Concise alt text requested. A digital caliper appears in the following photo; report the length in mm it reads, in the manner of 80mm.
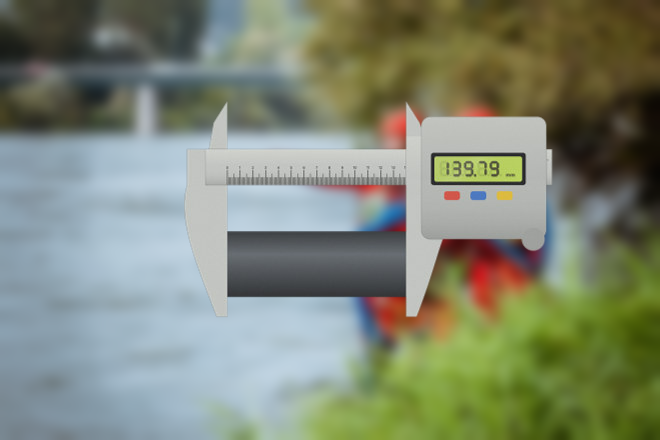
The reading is 139.79mm
